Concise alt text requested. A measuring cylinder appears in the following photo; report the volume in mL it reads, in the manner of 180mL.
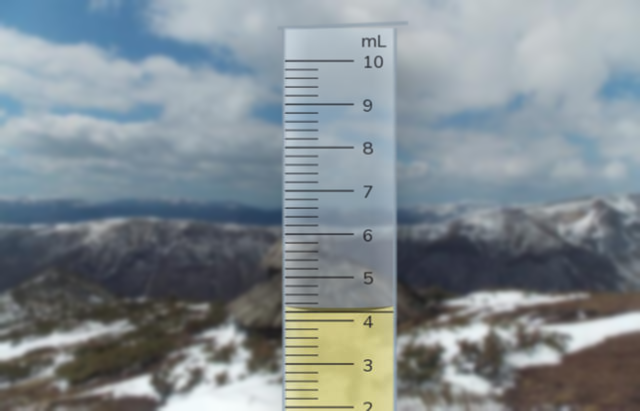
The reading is 4.2mL
